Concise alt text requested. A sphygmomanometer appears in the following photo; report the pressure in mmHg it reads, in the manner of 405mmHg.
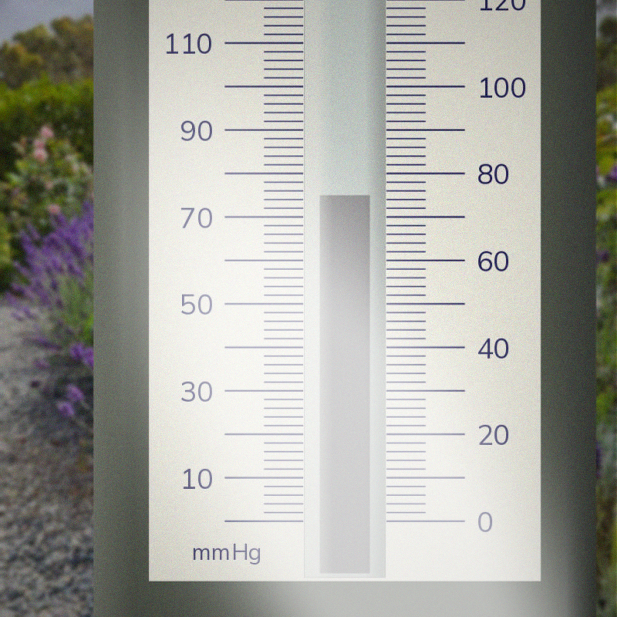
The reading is 75mmHg
